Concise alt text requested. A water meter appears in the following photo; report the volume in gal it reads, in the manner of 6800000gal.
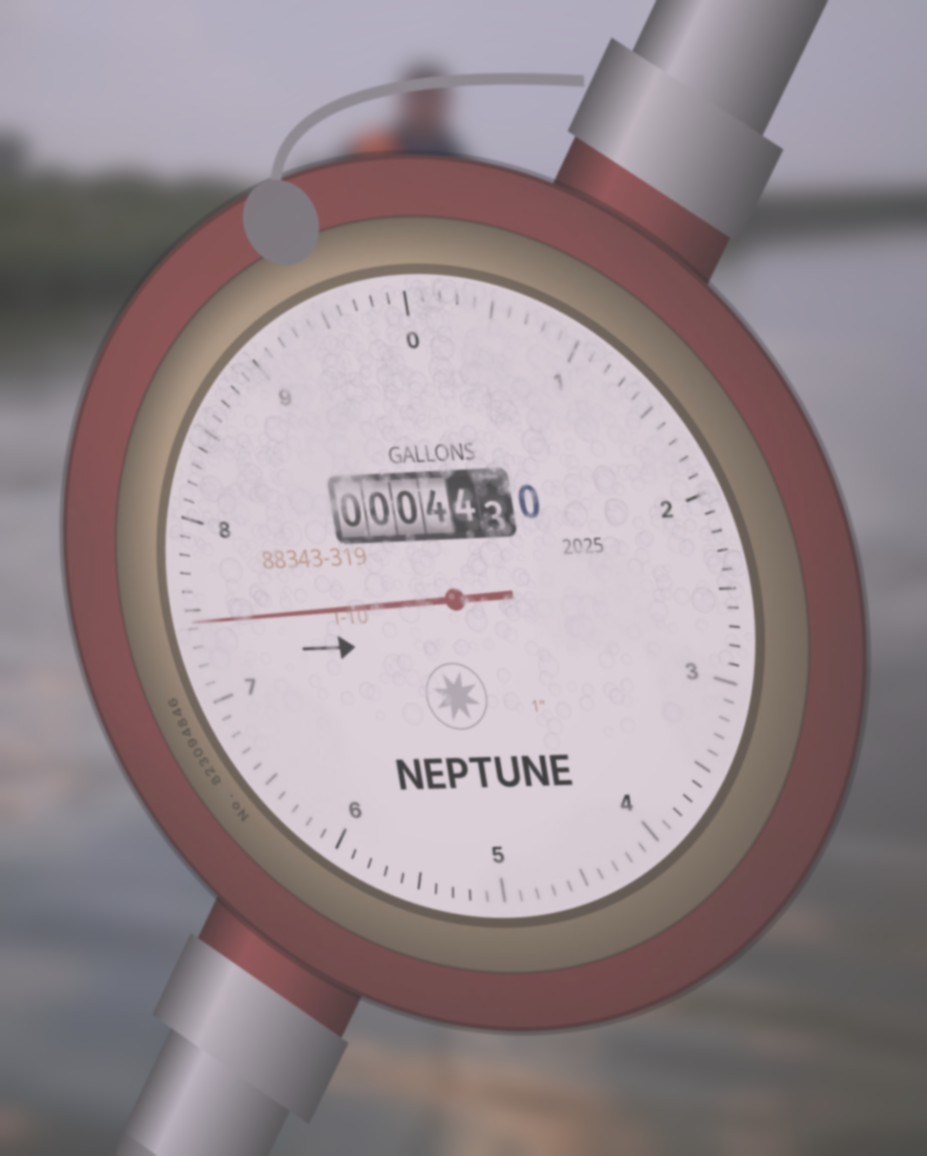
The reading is 4427.4gal
